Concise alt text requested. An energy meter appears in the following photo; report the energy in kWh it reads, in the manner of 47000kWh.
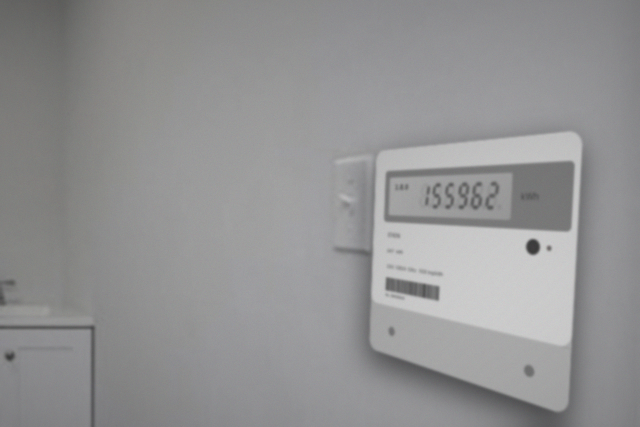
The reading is 155962kWh
